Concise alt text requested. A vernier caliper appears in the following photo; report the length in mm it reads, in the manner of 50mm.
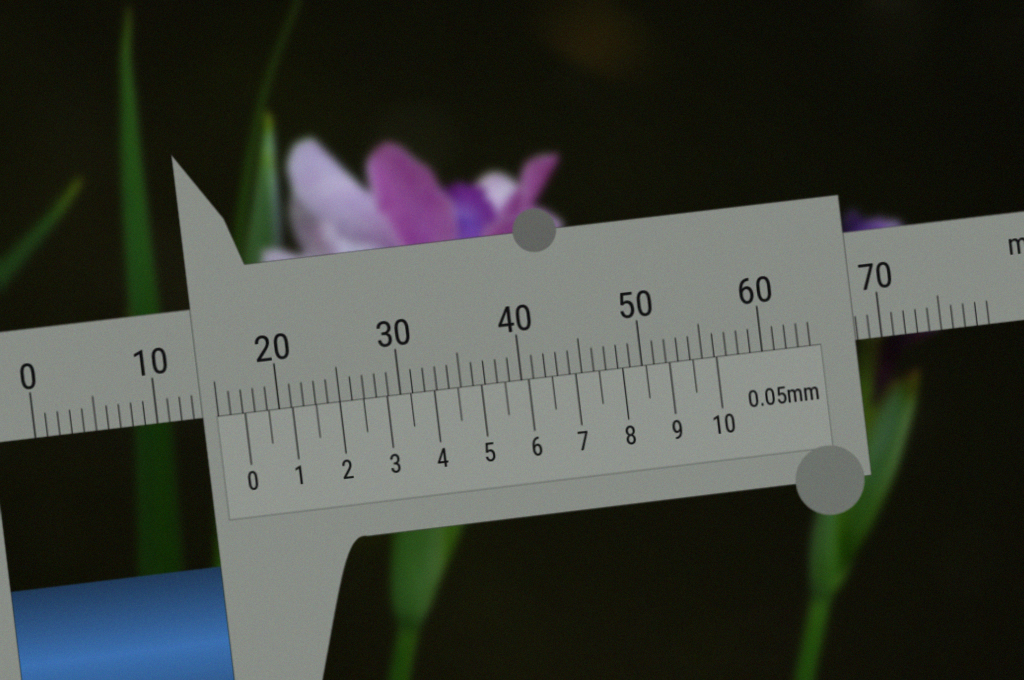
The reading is 17.2mm
